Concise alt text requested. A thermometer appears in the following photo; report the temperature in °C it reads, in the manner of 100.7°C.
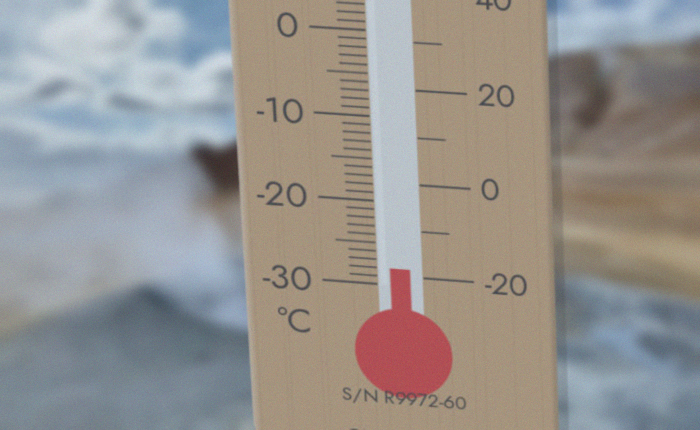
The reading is -28°C
